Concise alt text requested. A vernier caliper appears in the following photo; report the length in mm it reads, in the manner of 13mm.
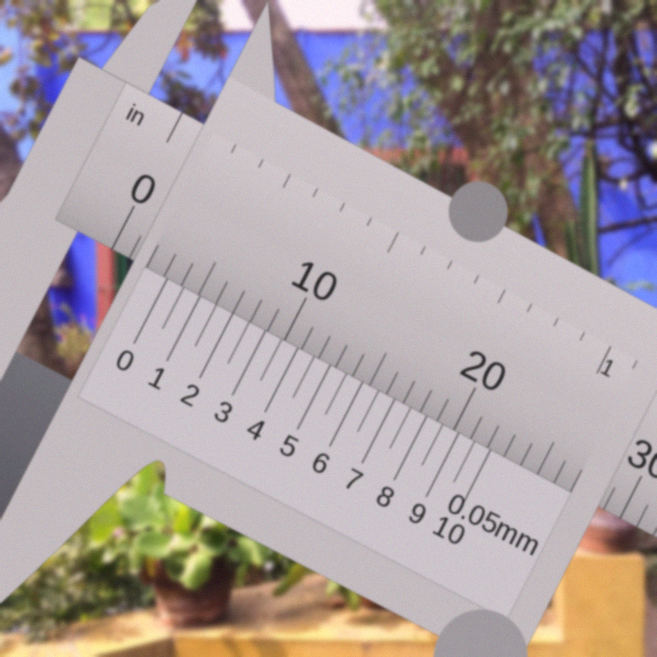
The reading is 3.2mm
